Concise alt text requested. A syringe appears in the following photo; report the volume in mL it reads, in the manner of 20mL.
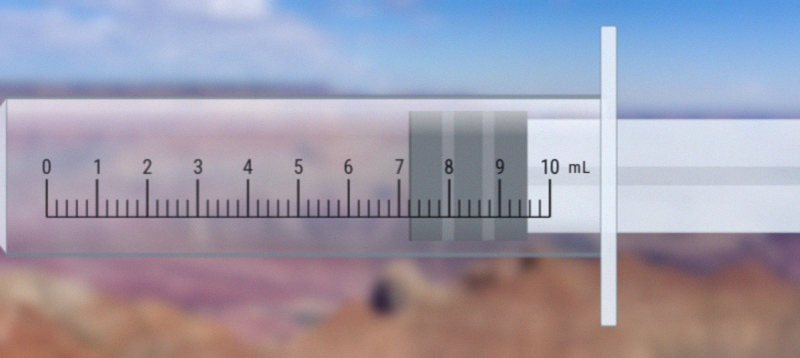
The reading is 7.2mL
